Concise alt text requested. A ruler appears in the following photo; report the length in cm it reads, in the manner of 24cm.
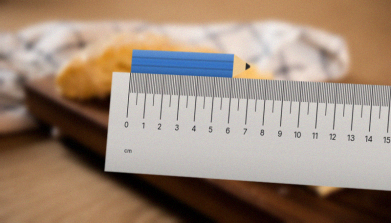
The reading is 7cm
